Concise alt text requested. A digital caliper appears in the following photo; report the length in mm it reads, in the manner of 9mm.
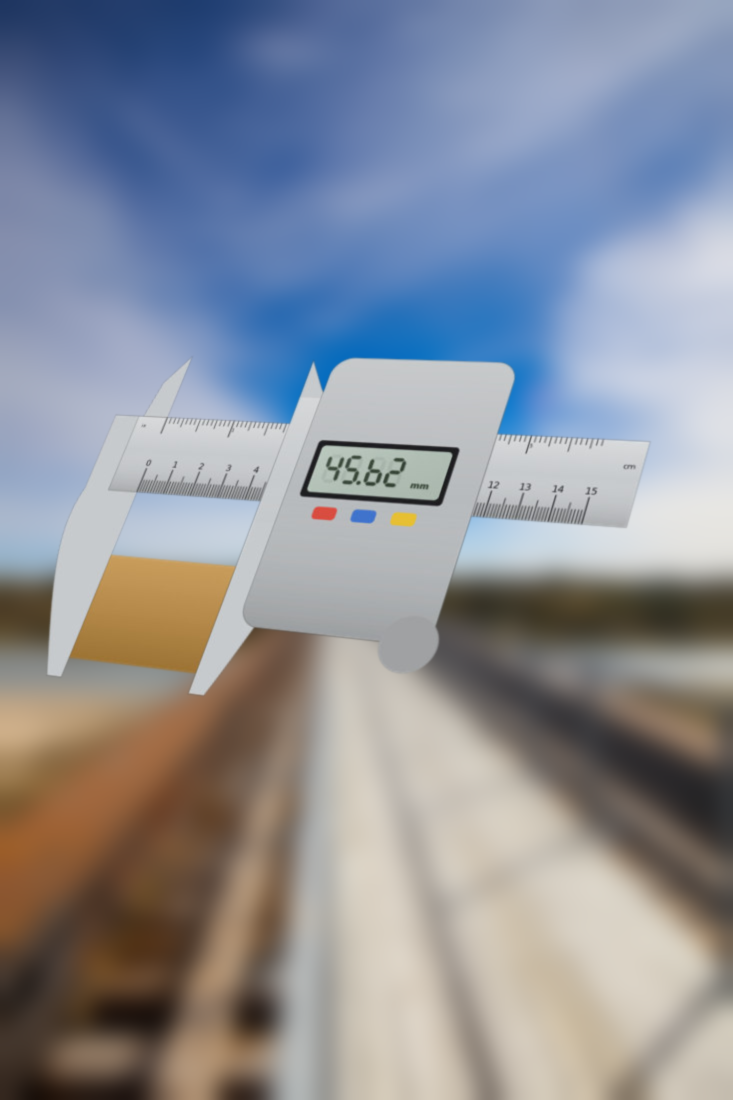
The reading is 45.62mm
